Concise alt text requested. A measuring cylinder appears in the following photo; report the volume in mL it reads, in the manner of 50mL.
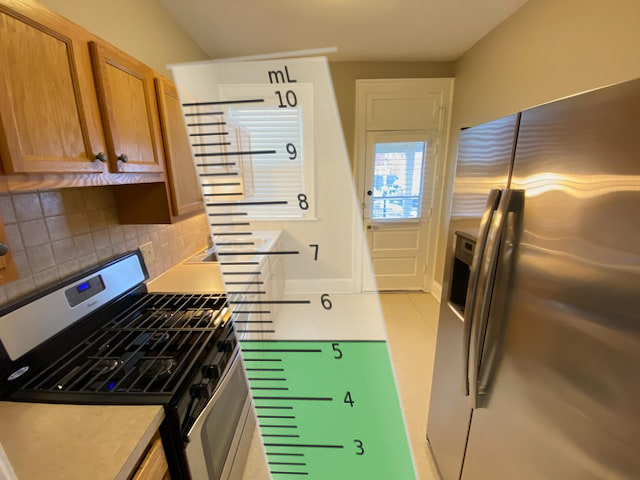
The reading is 5.2mL
